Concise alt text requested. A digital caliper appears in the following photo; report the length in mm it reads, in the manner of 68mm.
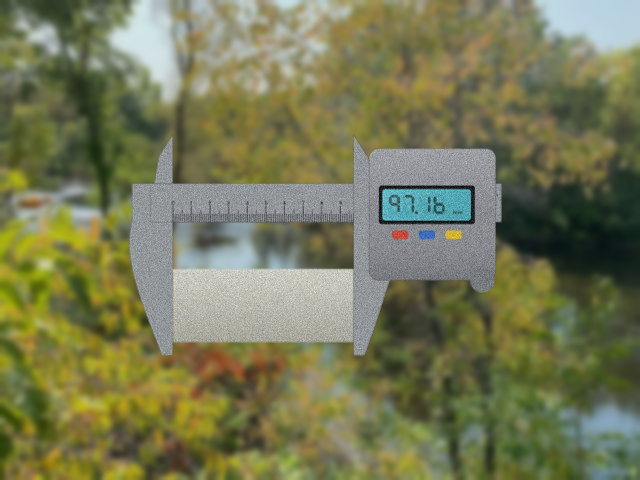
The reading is 97.16mm
